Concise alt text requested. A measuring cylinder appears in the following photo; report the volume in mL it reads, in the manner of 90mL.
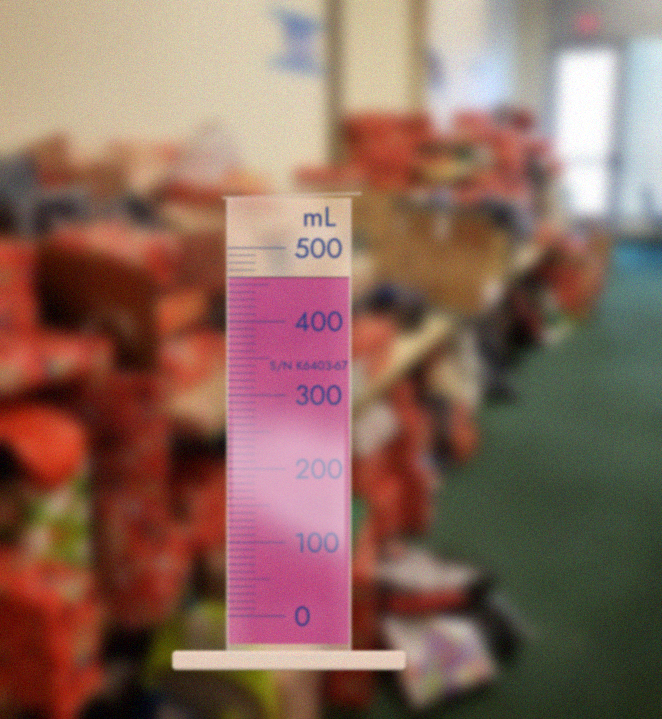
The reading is 460mL
